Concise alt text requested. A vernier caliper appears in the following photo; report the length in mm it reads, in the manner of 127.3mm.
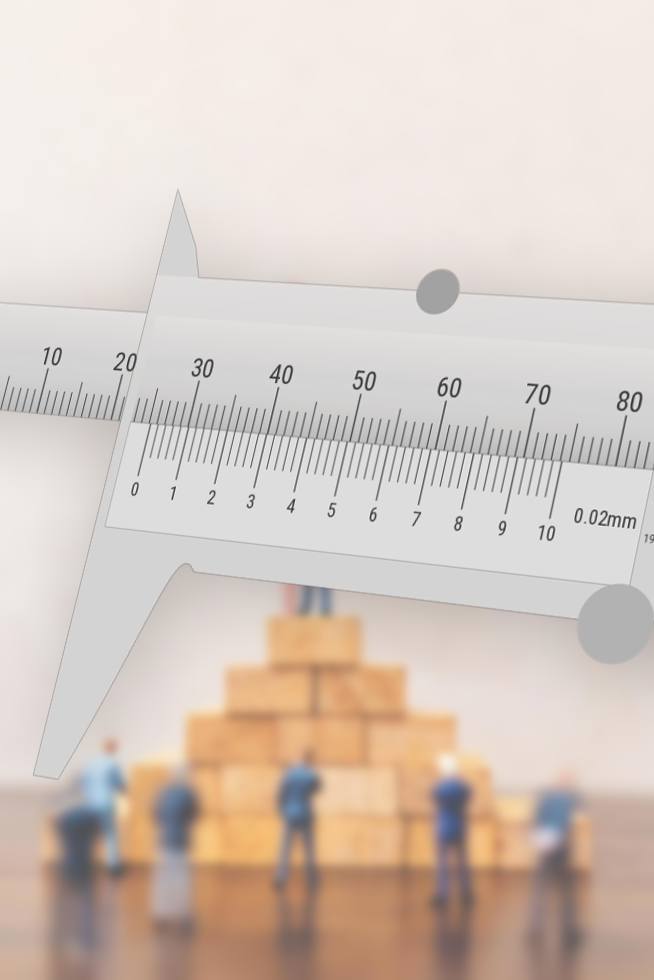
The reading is 25.2mm
